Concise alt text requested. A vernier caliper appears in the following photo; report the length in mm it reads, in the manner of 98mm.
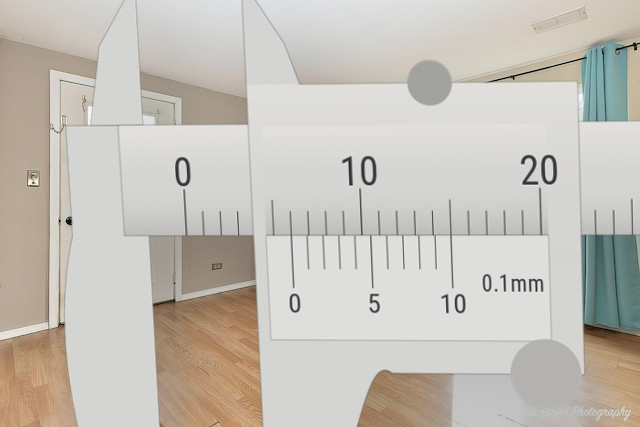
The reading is 6.0mm
